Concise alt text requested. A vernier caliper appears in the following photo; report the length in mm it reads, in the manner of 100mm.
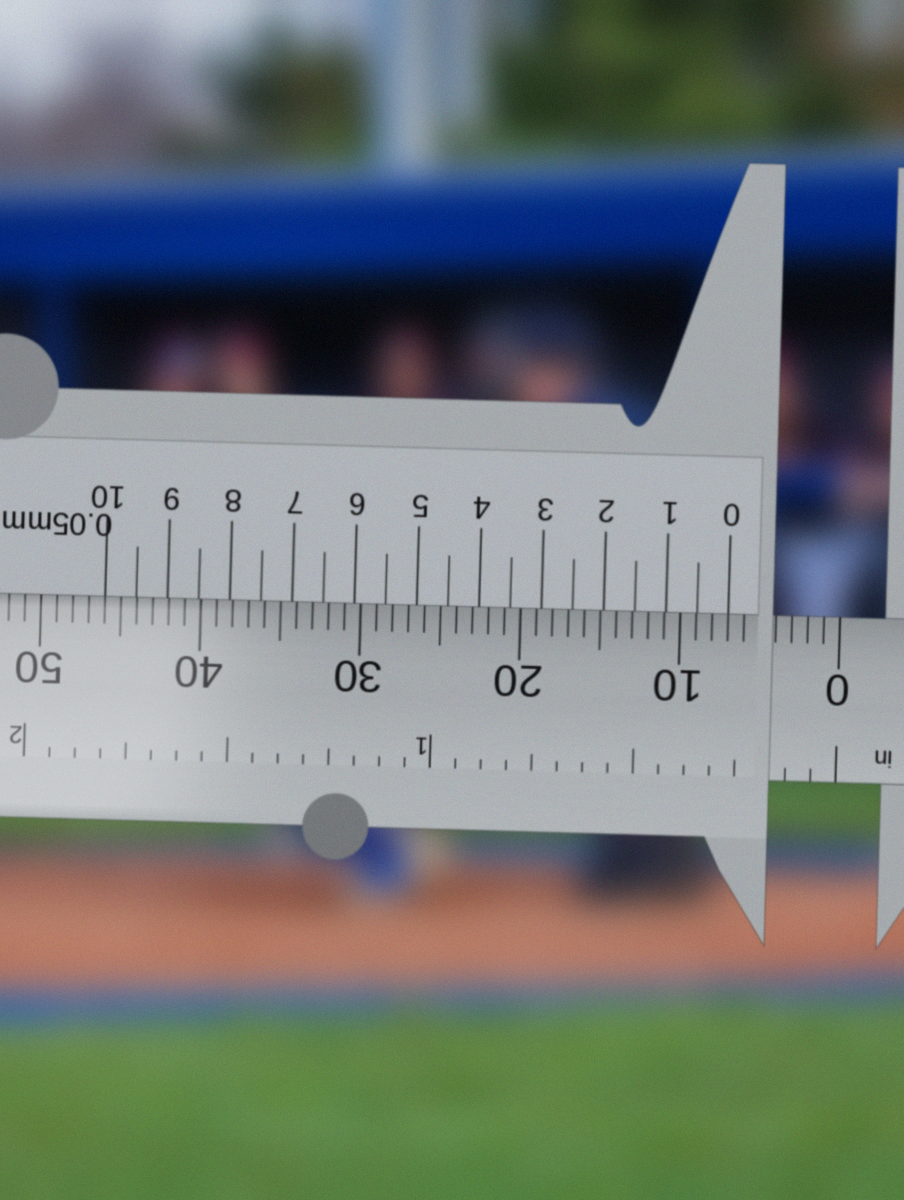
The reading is 7.0mm
